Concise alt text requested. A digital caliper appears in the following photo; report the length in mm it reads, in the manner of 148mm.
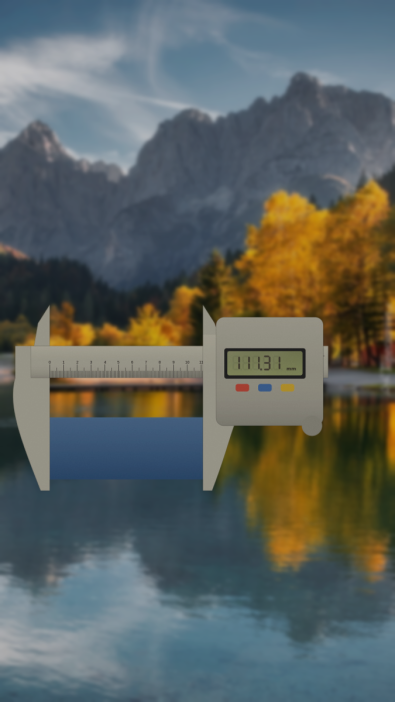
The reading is 111.31mm
